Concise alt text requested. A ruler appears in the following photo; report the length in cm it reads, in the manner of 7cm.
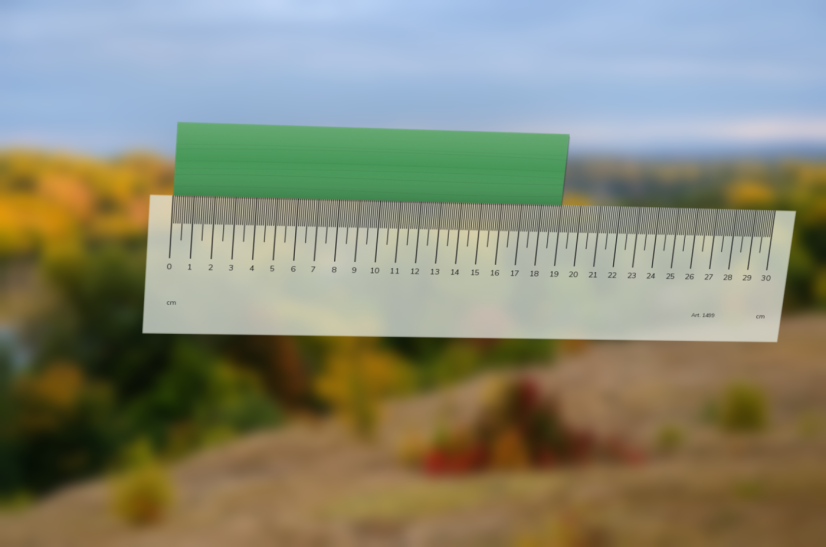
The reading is 19cm
